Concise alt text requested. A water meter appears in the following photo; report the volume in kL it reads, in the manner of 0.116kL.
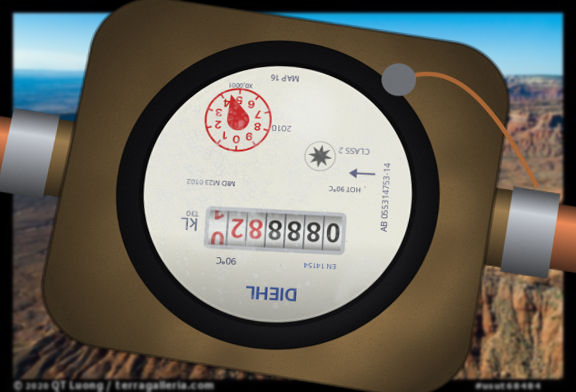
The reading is 888.8204kL
